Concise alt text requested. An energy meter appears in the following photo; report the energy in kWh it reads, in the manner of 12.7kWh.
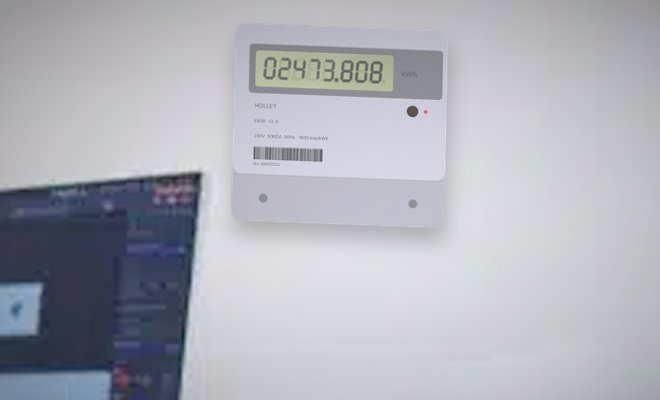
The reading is 2473.808kWh
